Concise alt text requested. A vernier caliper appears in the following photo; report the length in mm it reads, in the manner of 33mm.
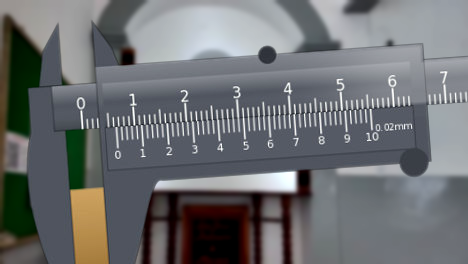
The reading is 6.5mm
